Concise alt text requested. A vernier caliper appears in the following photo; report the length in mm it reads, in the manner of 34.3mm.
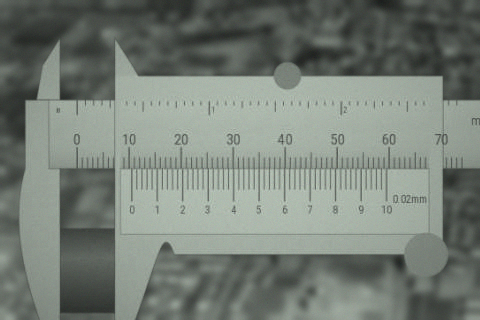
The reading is 10.5mm
